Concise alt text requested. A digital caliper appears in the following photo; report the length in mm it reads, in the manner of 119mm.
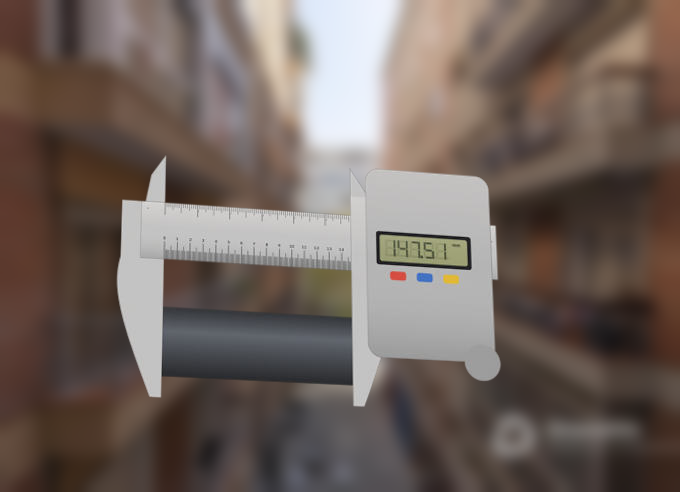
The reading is 147.51mm
